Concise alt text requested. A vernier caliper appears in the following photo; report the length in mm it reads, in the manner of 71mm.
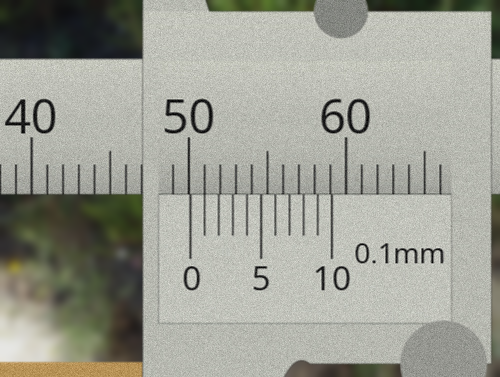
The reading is 50.1mm
